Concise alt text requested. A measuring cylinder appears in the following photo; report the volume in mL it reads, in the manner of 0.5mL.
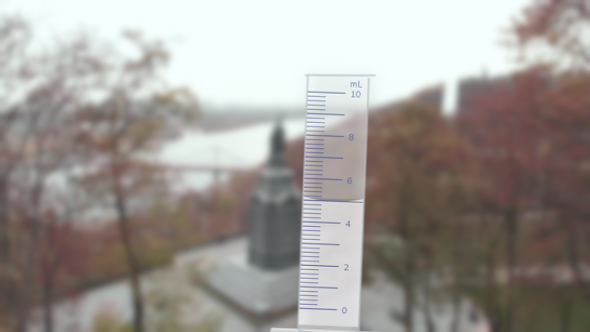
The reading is 5mL
